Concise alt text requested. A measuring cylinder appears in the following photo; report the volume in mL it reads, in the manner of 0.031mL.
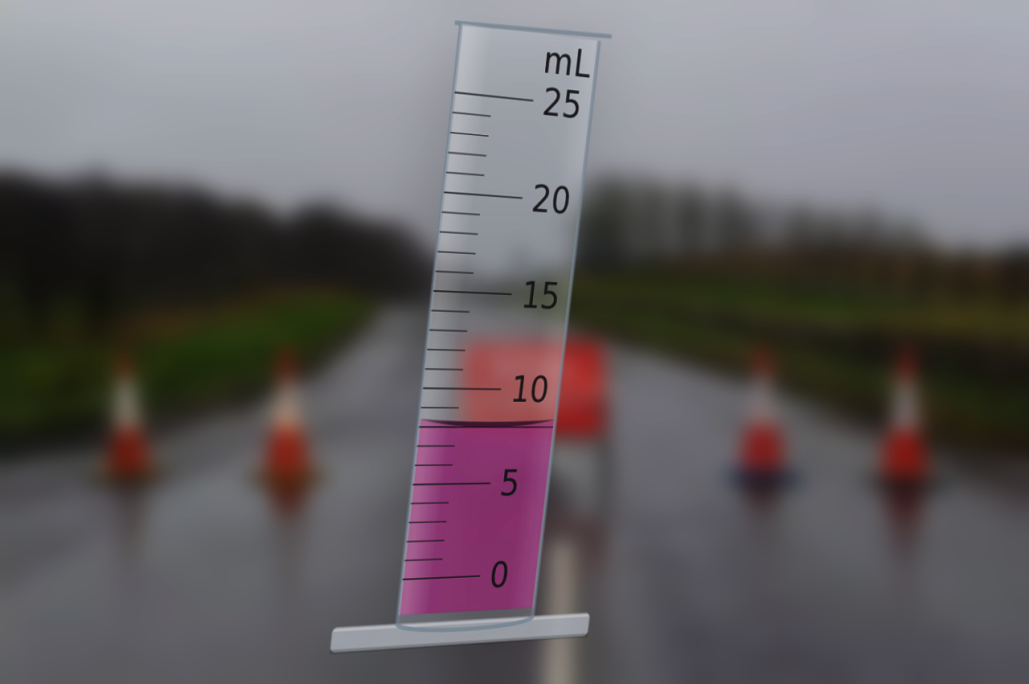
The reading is 8mL
